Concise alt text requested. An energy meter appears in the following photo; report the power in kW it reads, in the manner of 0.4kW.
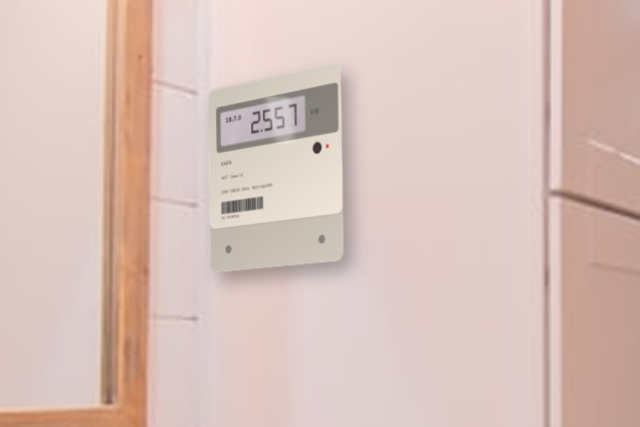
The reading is 2.557kW
